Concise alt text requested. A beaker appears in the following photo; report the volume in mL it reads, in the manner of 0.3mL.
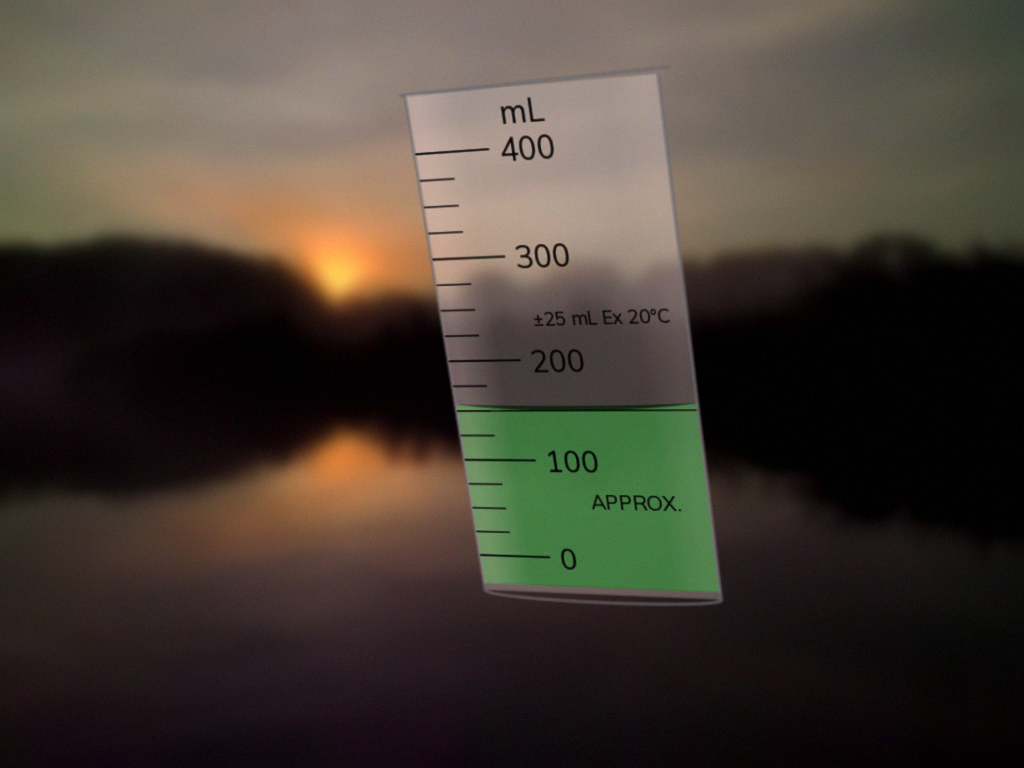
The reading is 150mL
